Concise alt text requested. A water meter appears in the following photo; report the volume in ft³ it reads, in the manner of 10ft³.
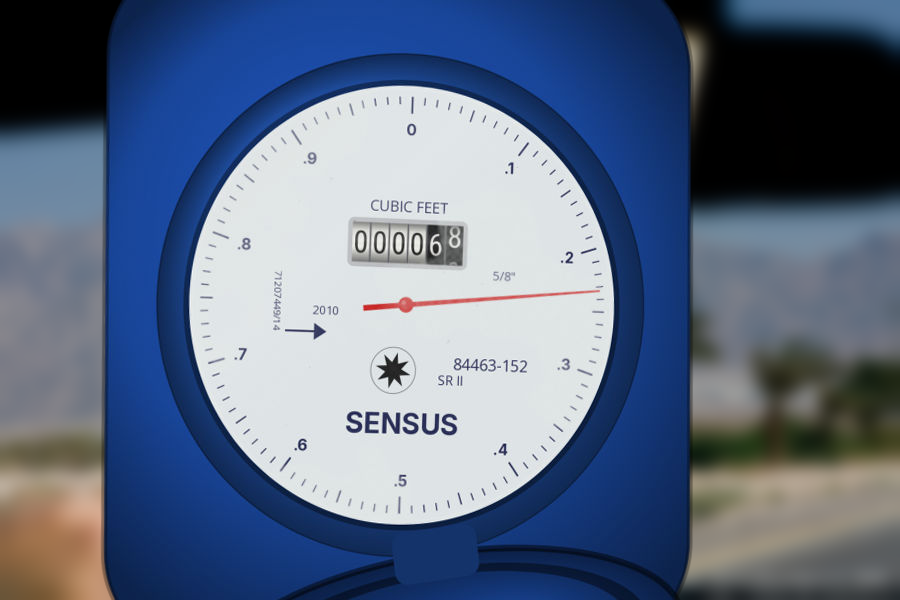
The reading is 68.23ft³
